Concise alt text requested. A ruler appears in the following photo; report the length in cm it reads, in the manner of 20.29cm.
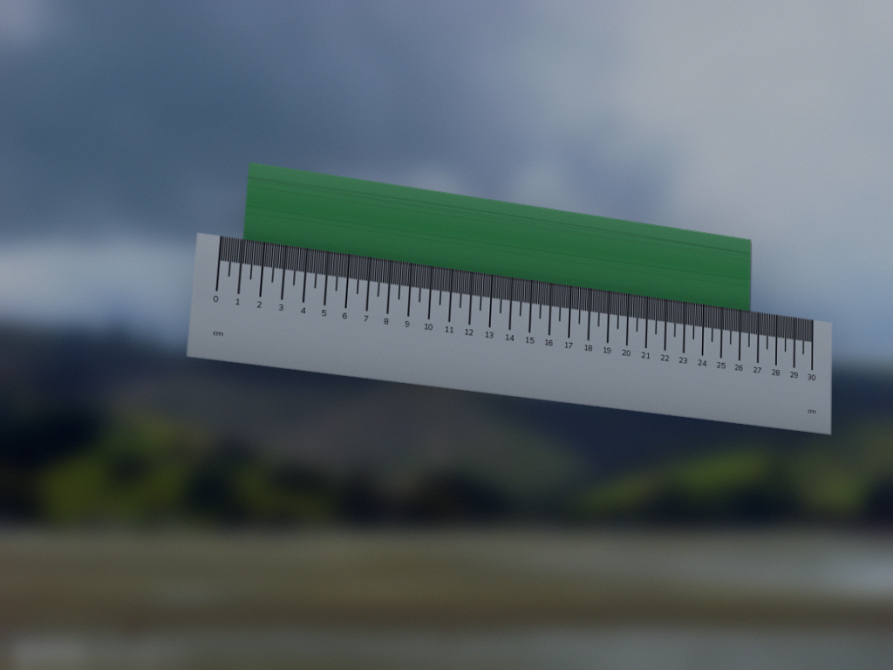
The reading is 25.5cm
